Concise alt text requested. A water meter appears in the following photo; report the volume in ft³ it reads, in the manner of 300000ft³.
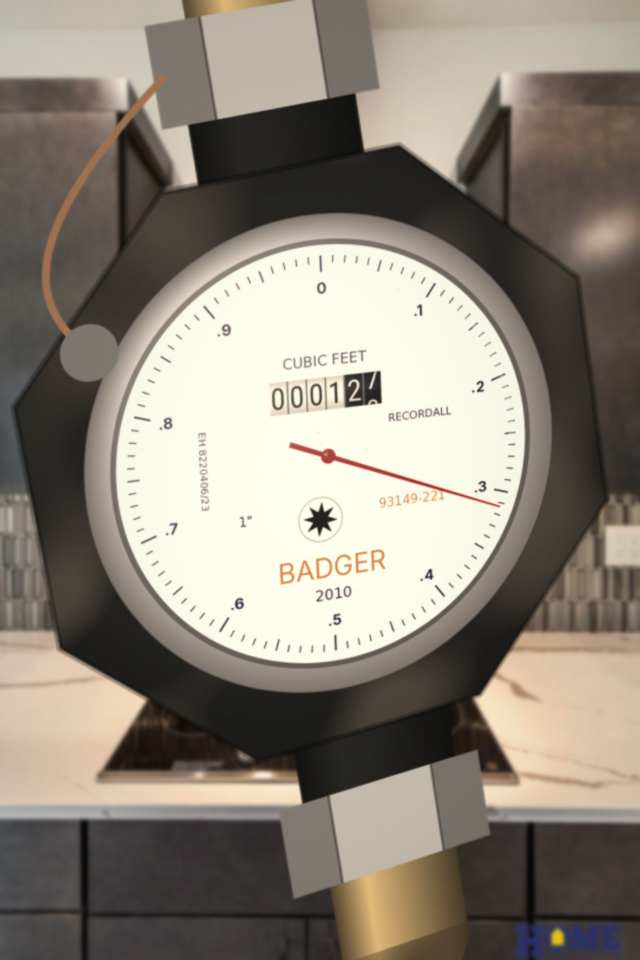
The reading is 127.31ft³
